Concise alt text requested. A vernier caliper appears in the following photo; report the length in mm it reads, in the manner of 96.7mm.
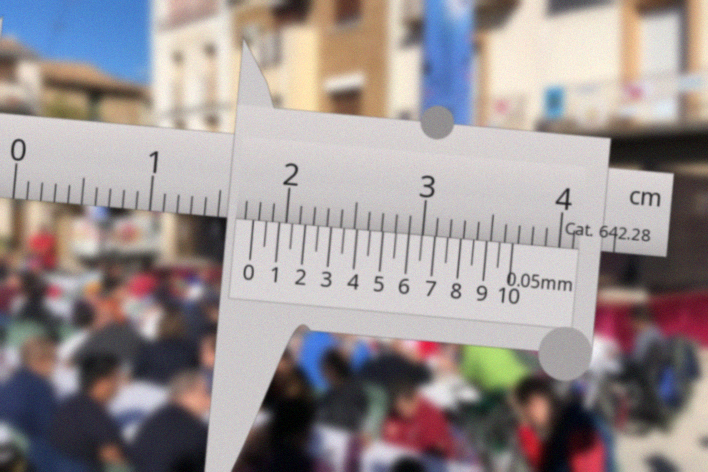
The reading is 17.6mm
